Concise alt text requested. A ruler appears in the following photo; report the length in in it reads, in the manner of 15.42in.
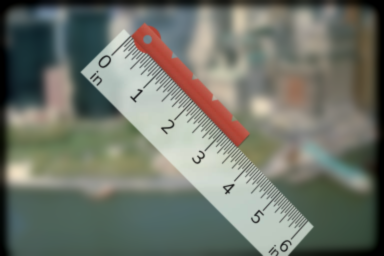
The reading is 3.5in
